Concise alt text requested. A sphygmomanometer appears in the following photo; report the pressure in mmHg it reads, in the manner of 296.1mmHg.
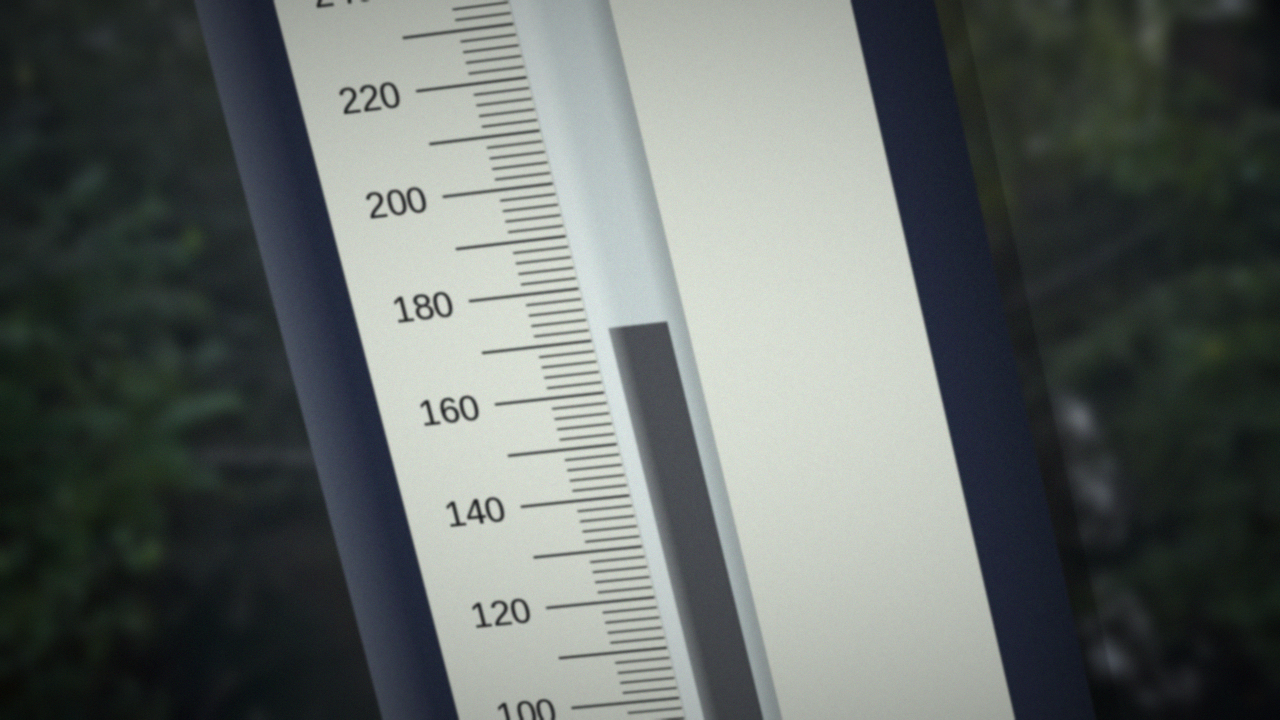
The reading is 172mmHg
